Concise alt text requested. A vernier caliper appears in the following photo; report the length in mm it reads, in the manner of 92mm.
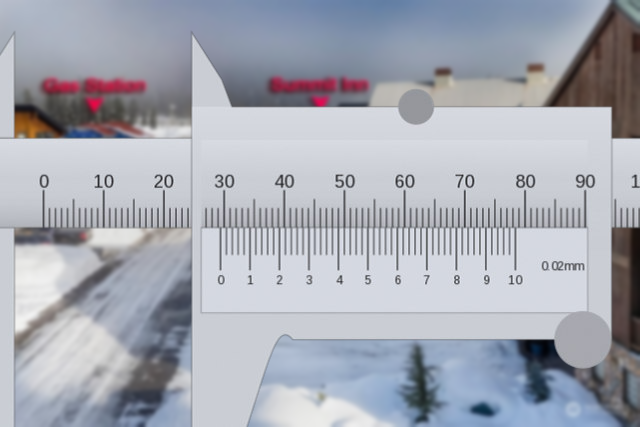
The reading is 29.4mm
